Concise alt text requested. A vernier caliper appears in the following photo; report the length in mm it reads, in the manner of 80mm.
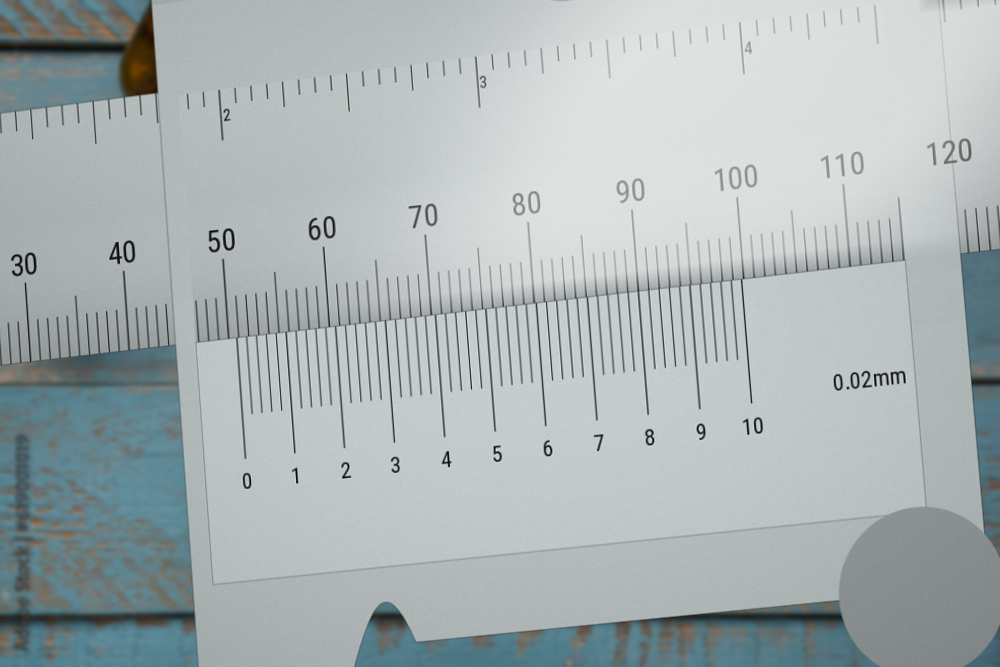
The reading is 50.8mm
